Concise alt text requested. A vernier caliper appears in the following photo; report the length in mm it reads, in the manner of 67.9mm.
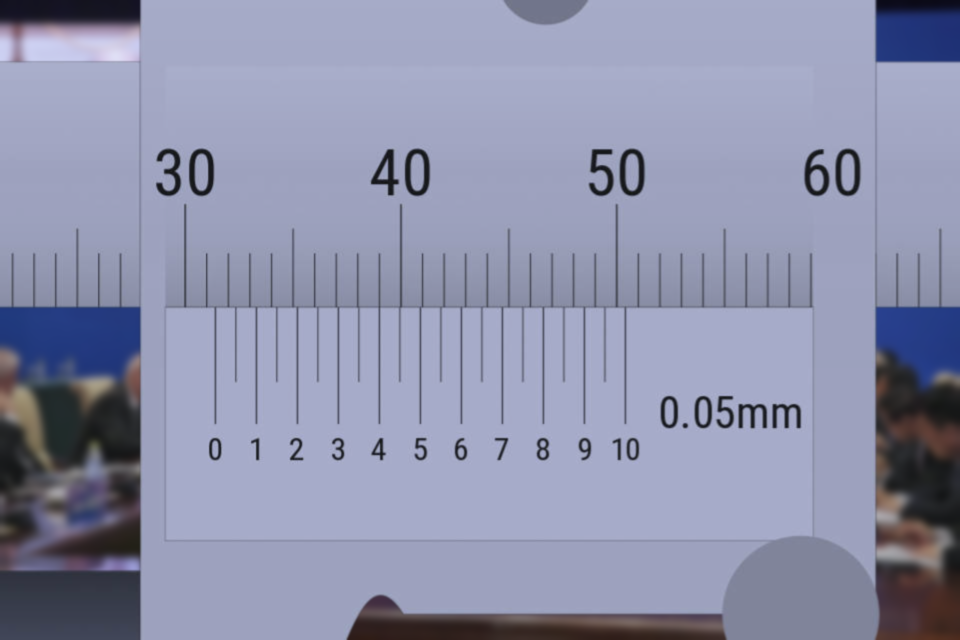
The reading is 31.4mm
